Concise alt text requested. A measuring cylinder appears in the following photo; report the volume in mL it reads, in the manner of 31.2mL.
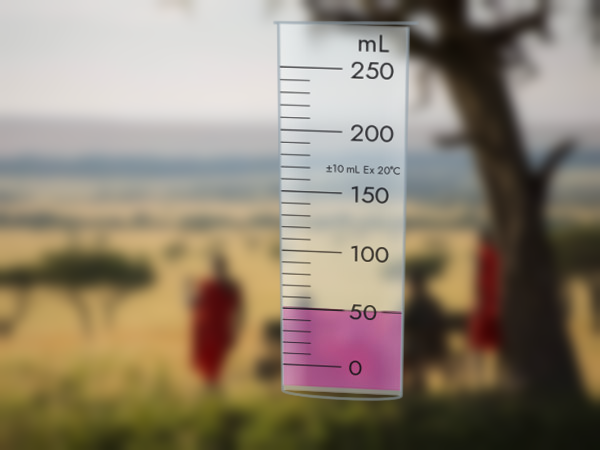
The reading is 50mL
